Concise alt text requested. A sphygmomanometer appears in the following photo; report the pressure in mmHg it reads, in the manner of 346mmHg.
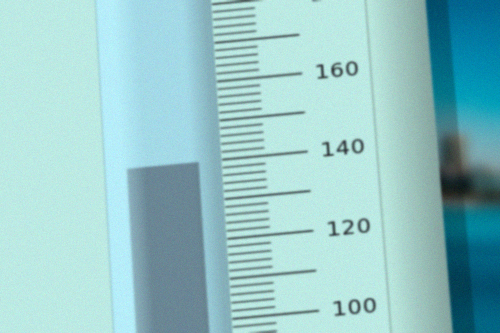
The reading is 140mmHg
